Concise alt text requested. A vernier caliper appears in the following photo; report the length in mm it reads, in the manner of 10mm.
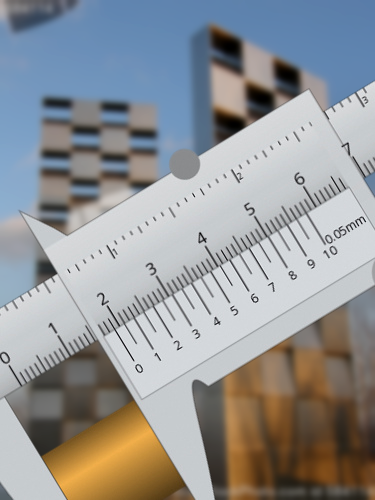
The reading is 19.0mm
